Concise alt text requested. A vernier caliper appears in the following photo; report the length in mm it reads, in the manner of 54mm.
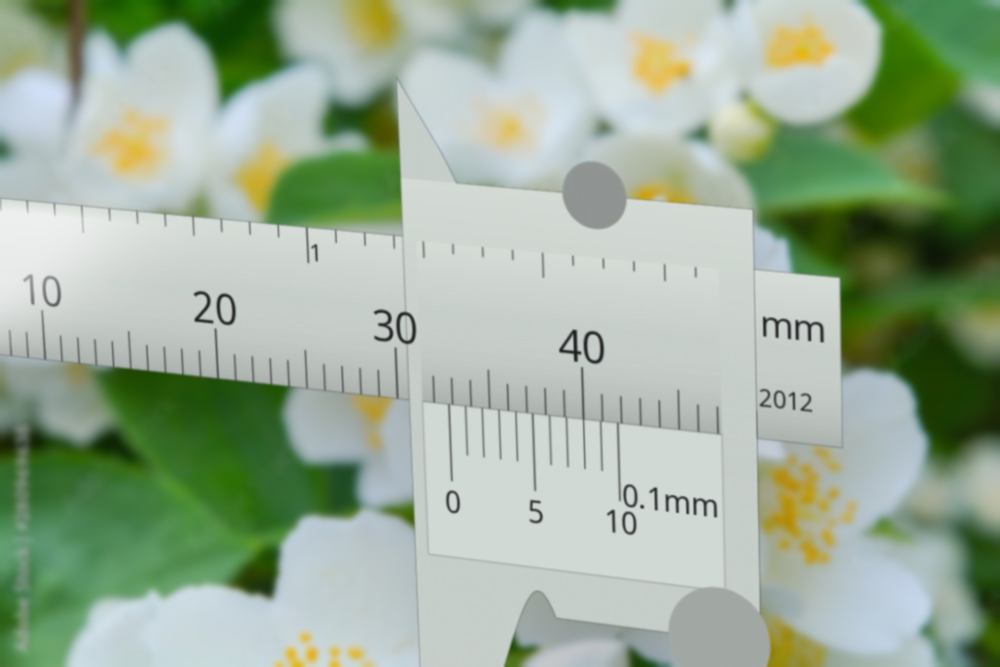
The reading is 32.8mm
